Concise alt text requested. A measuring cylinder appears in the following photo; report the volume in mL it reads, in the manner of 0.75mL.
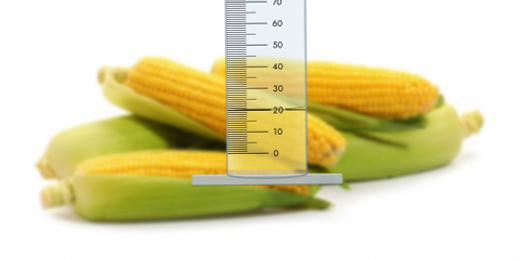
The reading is 20mL
